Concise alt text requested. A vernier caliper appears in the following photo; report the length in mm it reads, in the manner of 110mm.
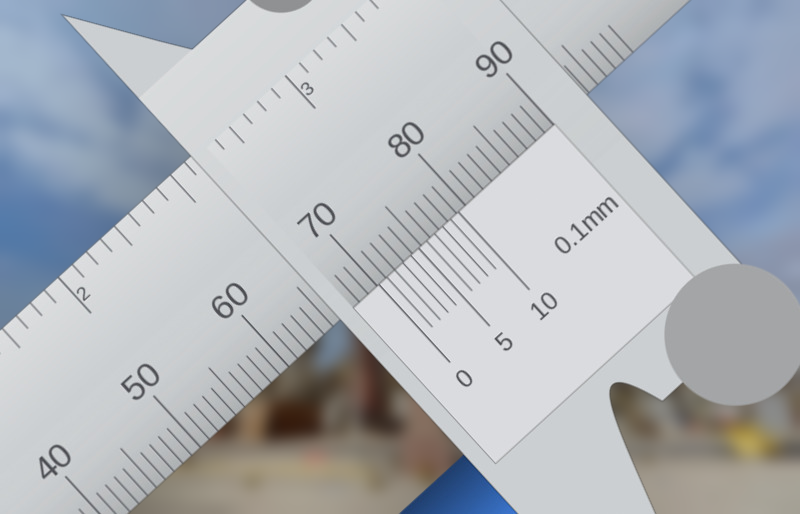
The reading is 70.2mm
